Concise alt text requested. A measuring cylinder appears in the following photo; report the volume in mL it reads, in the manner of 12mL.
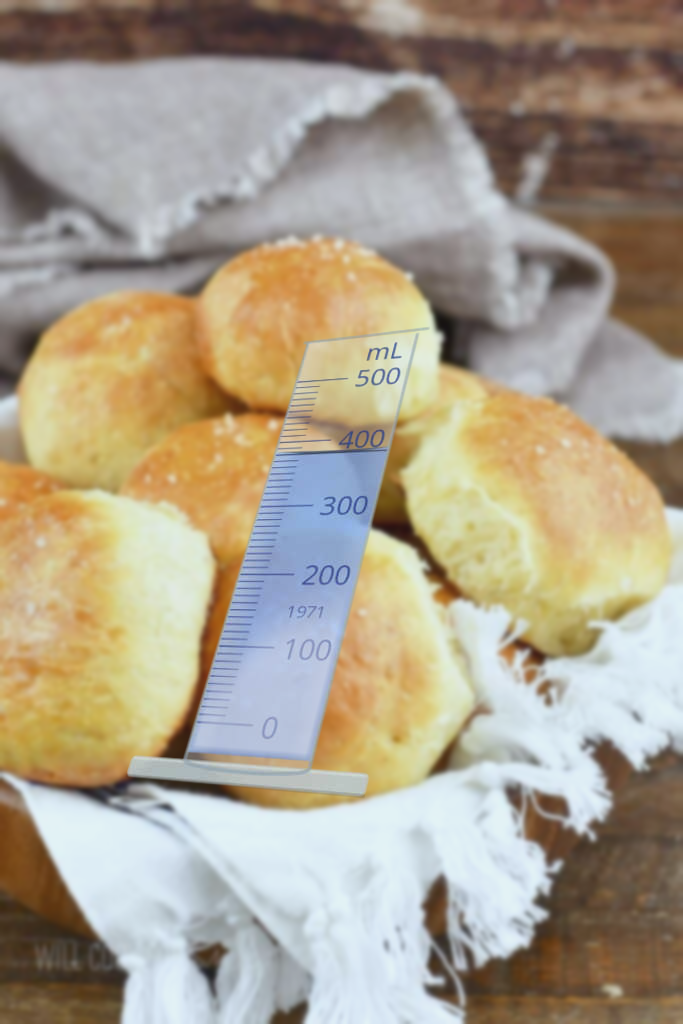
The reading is 380mL
